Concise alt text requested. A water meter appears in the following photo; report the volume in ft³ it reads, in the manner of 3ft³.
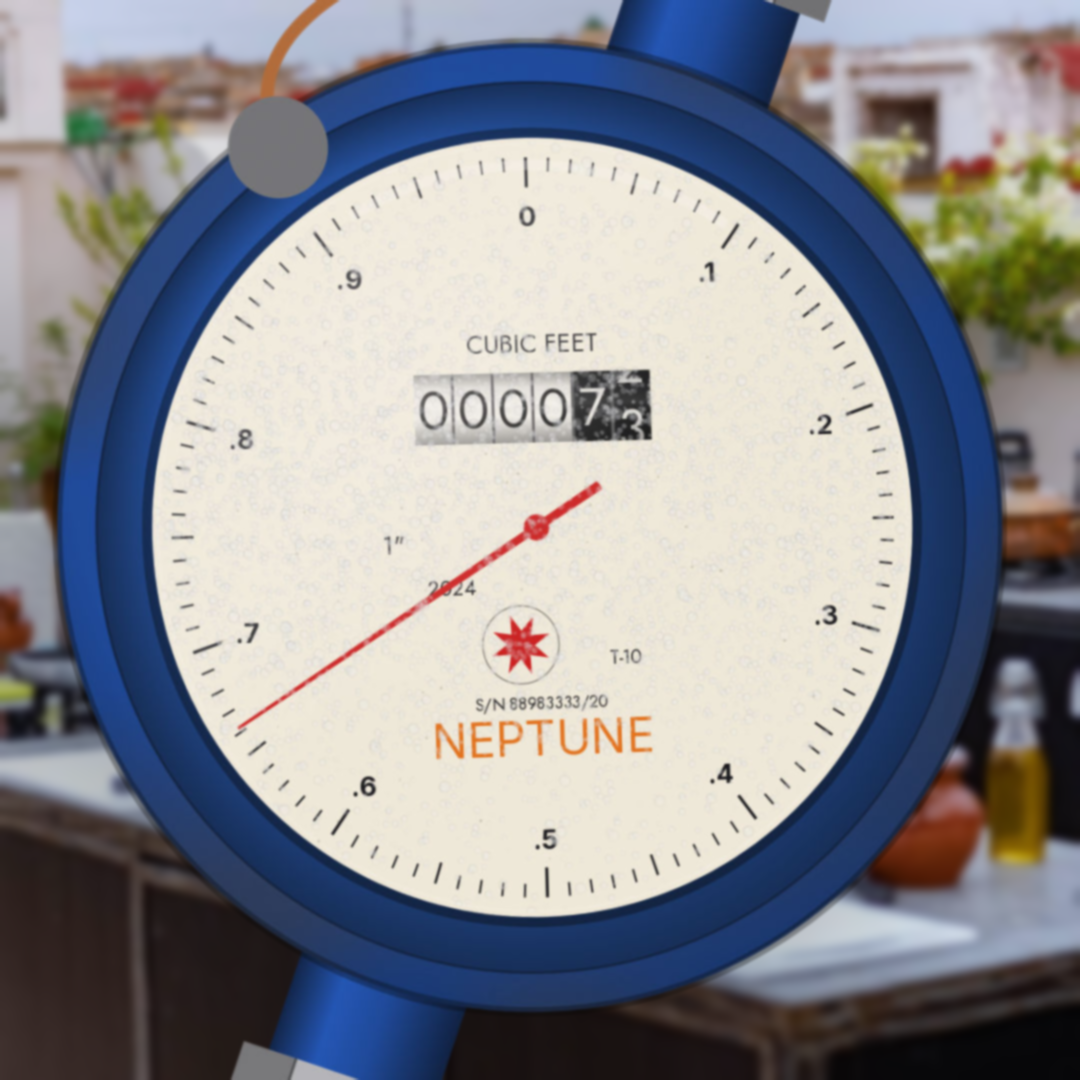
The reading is 72.66ft³
